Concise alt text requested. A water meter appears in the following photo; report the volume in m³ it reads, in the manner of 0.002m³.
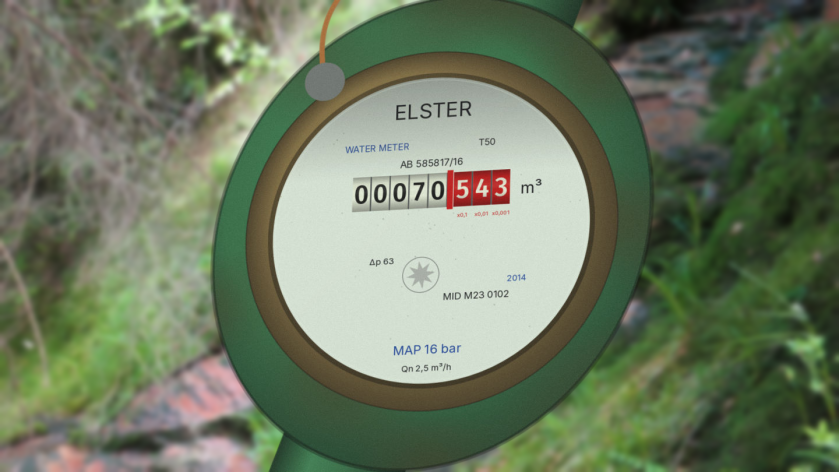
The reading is 70.543m³
